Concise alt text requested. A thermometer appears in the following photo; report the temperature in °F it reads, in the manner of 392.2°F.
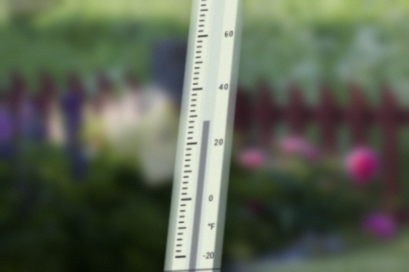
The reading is 28°F
